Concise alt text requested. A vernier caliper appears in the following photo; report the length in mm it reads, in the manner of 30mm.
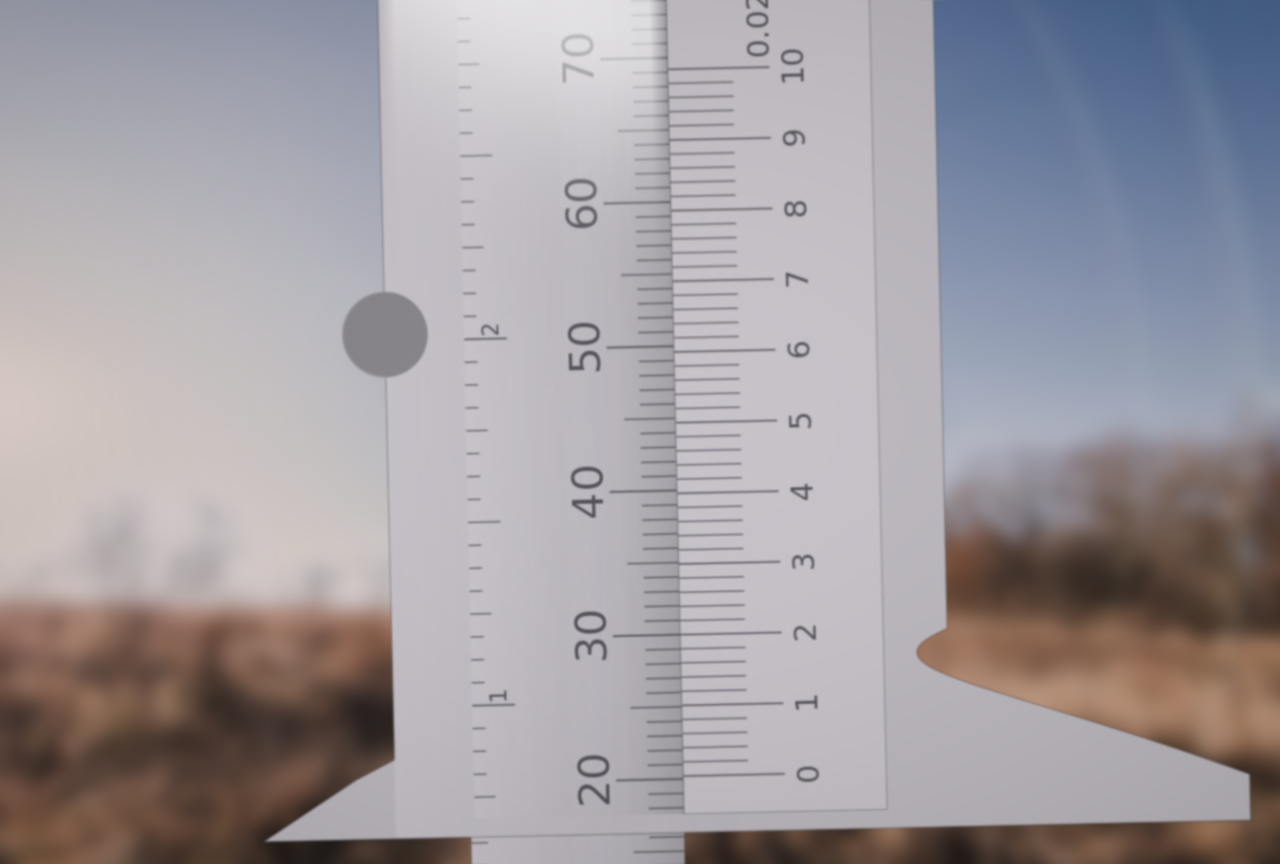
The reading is 20.2mm
